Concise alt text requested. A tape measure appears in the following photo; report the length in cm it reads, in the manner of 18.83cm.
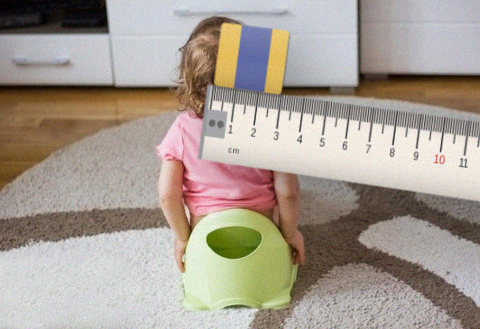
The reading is 3cm
